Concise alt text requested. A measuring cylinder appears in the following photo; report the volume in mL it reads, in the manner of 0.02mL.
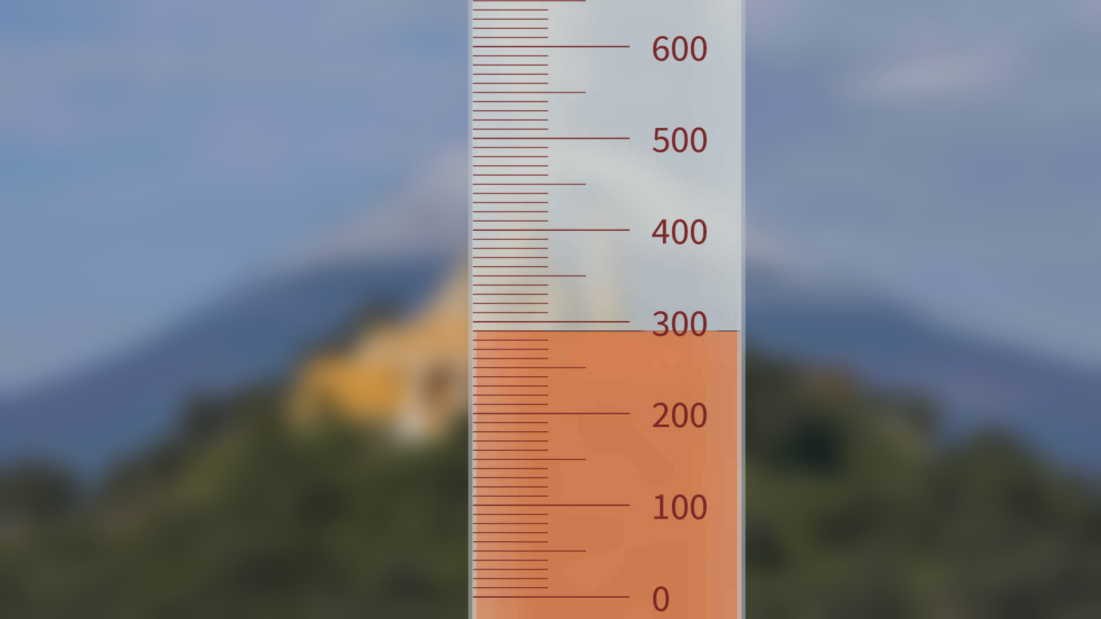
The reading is 290mL
